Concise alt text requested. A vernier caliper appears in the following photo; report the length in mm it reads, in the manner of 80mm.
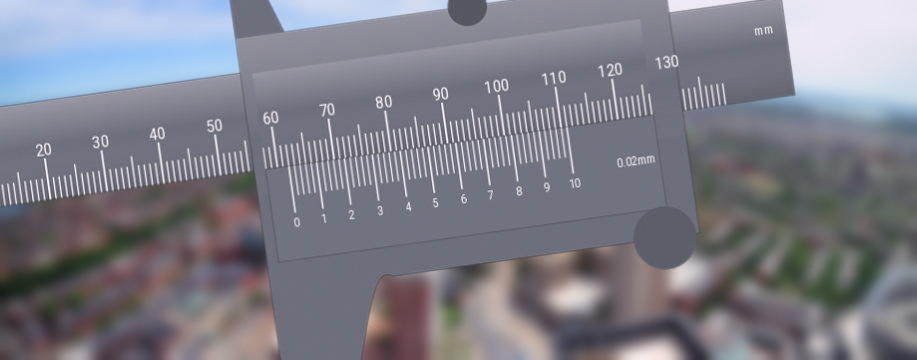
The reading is 62.0mm
